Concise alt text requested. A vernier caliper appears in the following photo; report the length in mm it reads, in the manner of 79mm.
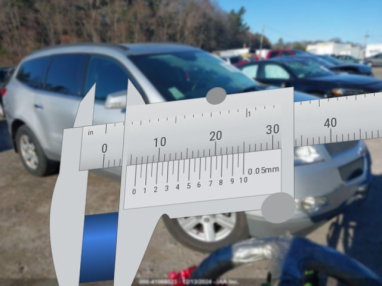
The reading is 6.0mm
